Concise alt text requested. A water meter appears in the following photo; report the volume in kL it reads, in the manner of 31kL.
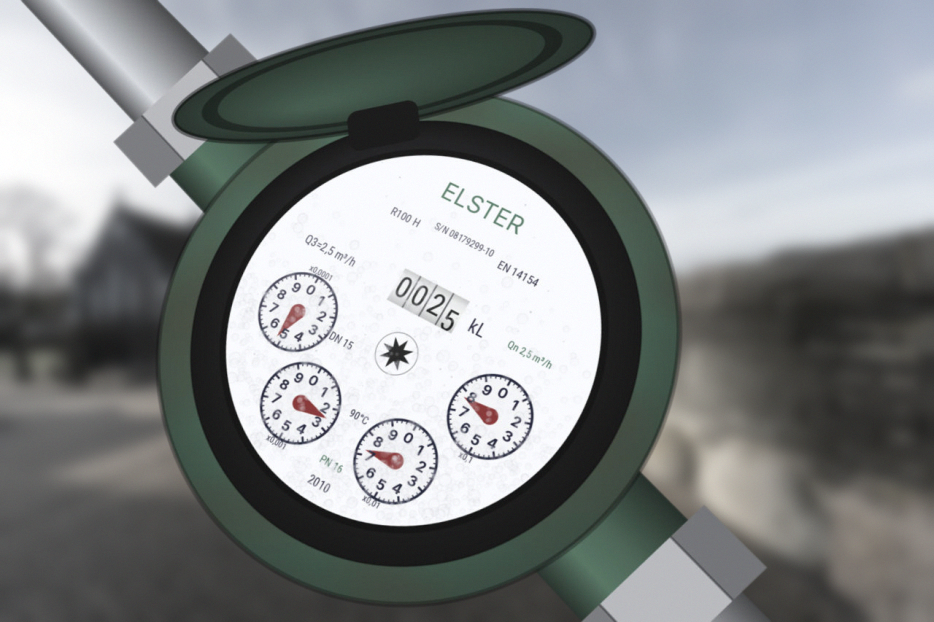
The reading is 24.7725kL
